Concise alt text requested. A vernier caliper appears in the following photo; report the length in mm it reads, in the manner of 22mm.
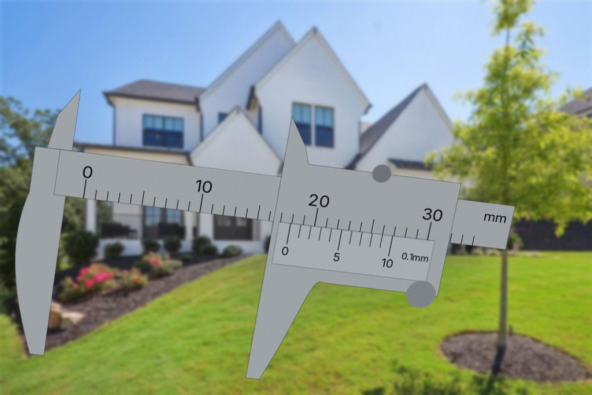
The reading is 17.9mm
